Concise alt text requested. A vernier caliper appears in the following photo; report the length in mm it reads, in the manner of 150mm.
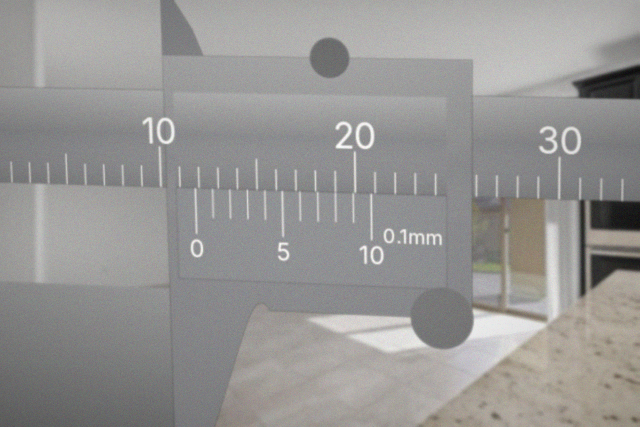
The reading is 11.8mm
